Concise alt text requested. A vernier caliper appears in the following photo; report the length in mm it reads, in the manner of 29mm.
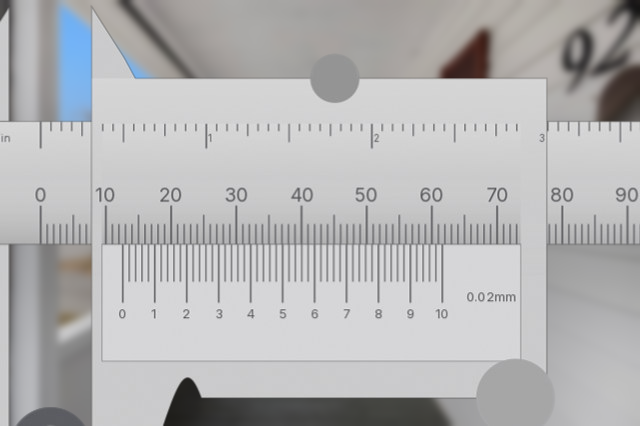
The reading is 12.6mm
